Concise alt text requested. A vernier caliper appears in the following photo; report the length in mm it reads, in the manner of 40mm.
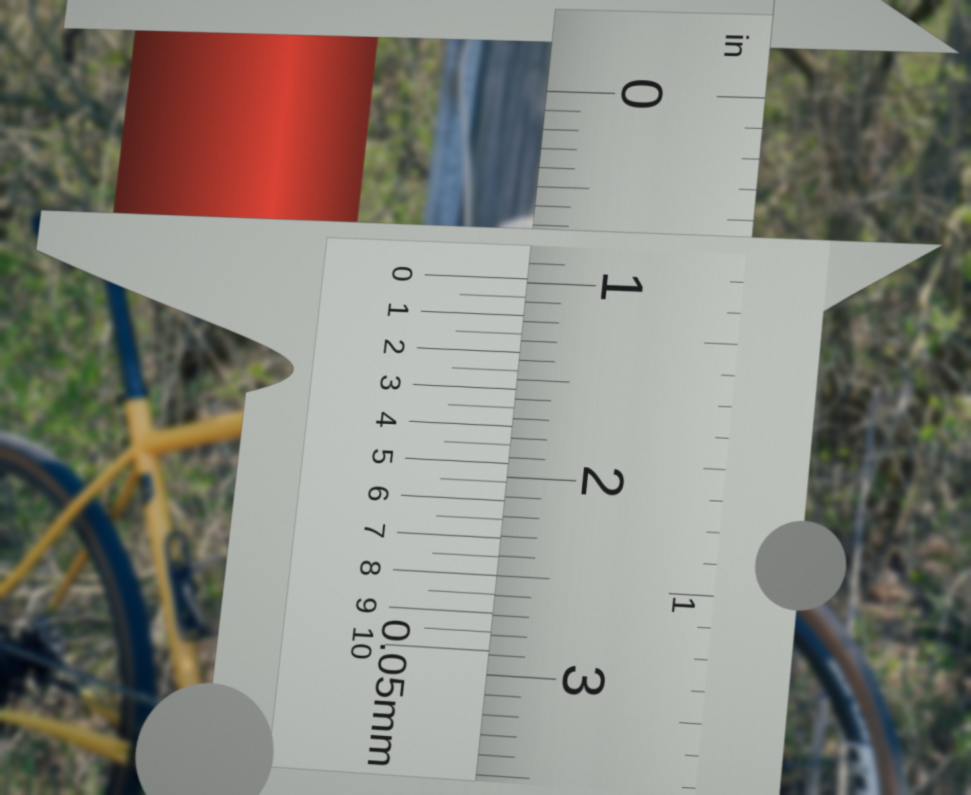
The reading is 9.8mm
